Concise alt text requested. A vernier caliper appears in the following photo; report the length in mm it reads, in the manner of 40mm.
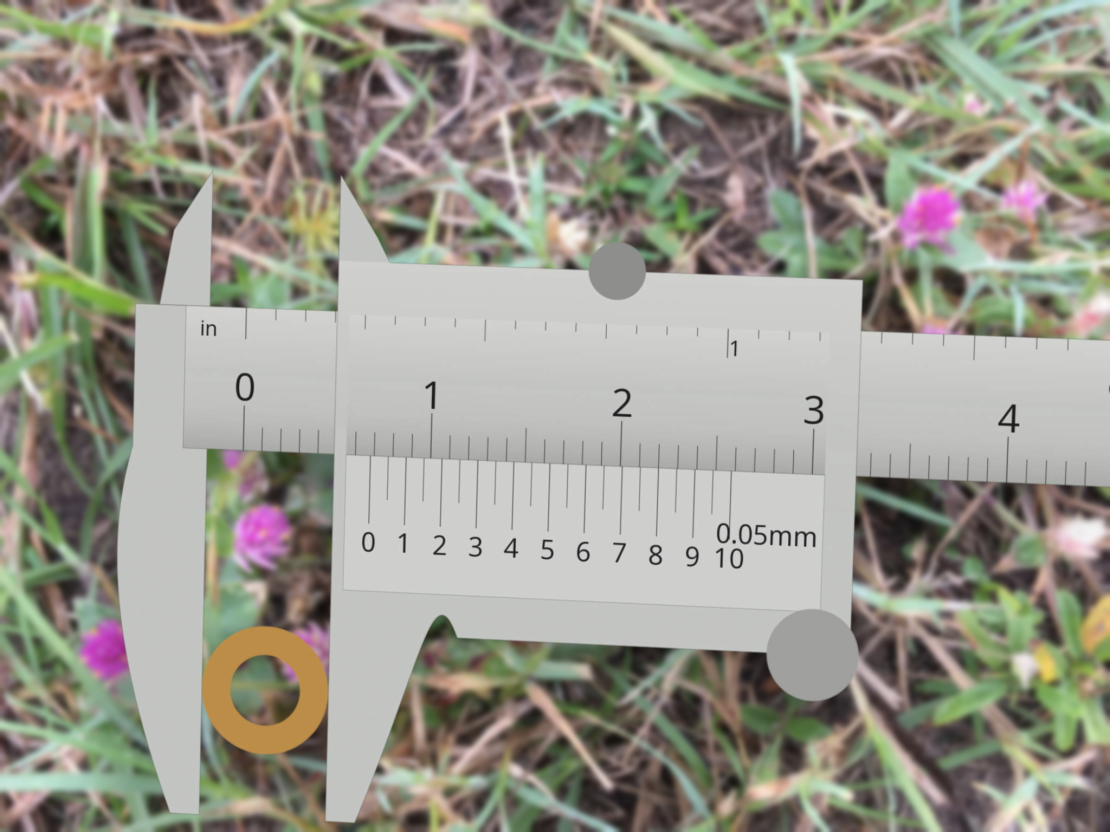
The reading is 6.8mm
